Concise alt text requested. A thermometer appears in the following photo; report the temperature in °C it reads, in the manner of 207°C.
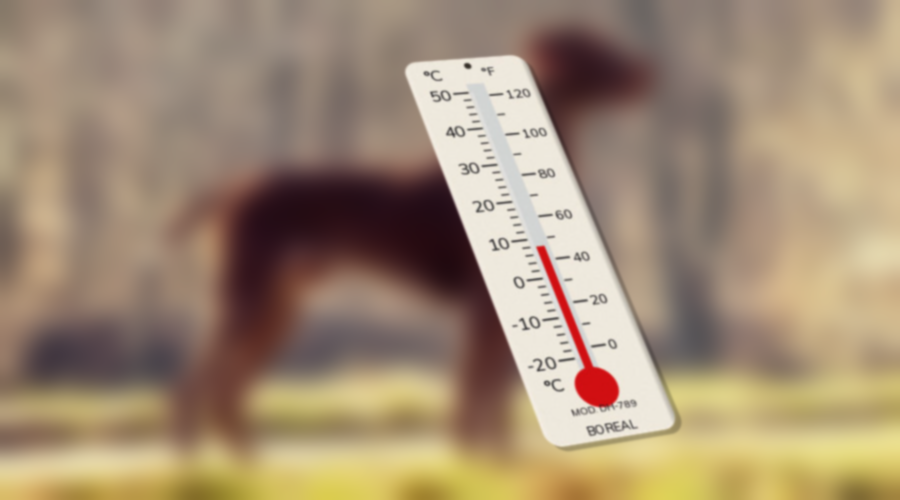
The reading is 8°C
